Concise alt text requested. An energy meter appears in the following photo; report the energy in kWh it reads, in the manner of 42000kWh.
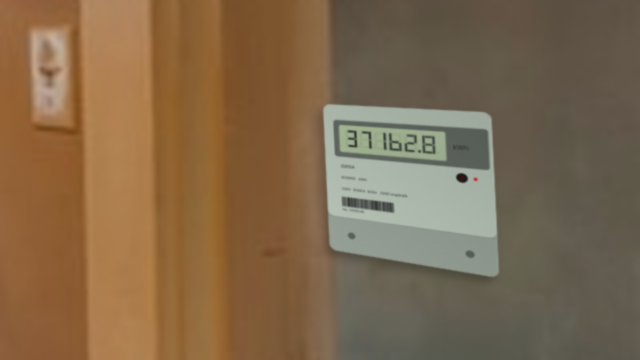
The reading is 37162.8kWh
